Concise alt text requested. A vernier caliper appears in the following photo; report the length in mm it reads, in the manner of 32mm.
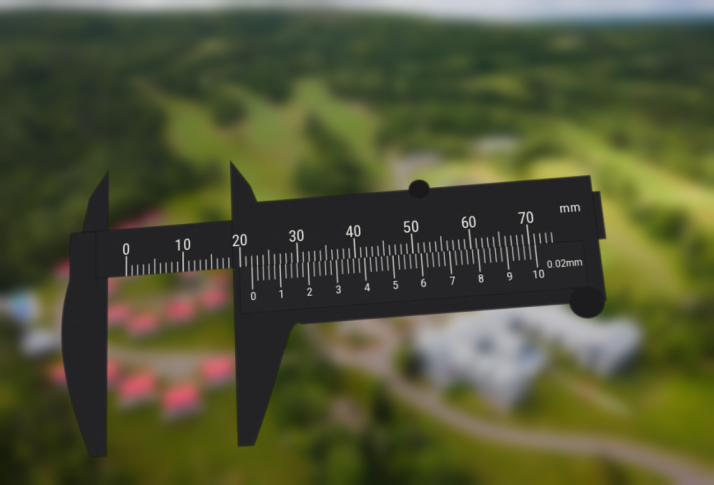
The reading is 22.0mm
